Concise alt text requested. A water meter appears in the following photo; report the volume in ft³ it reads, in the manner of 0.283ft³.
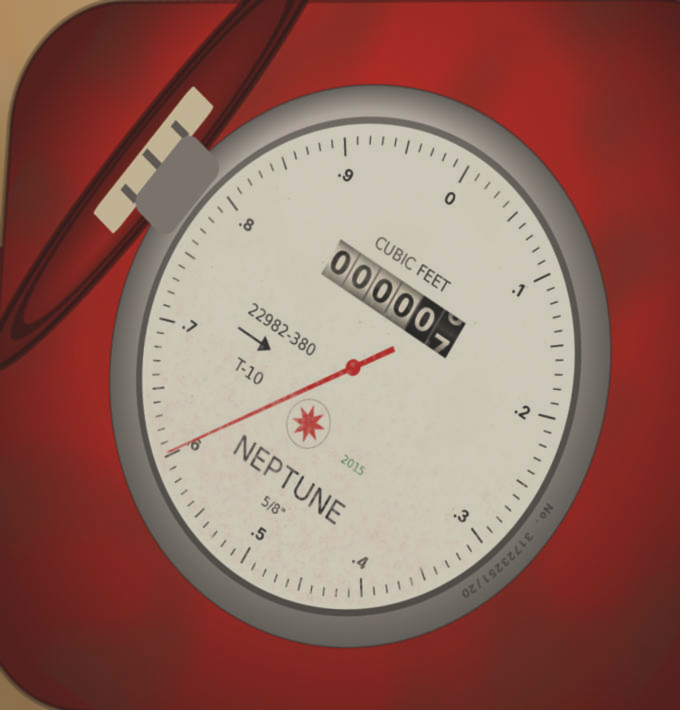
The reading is 6.60ft³
